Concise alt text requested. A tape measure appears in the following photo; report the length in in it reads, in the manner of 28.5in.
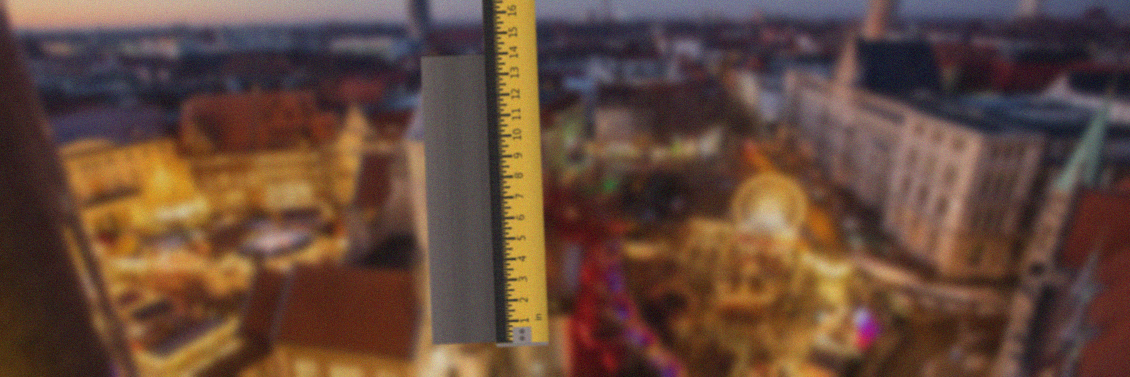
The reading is 14in
